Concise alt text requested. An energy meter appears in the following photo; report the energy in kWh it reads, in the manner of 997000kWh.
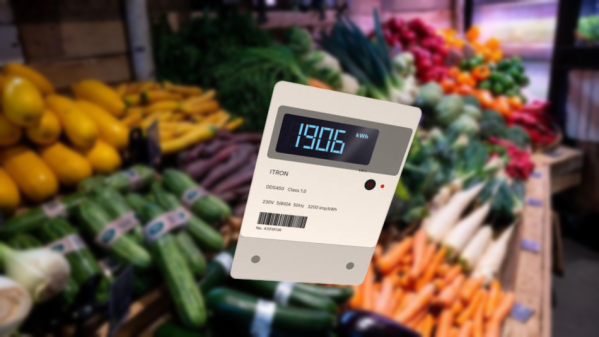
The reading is 1906kWh
